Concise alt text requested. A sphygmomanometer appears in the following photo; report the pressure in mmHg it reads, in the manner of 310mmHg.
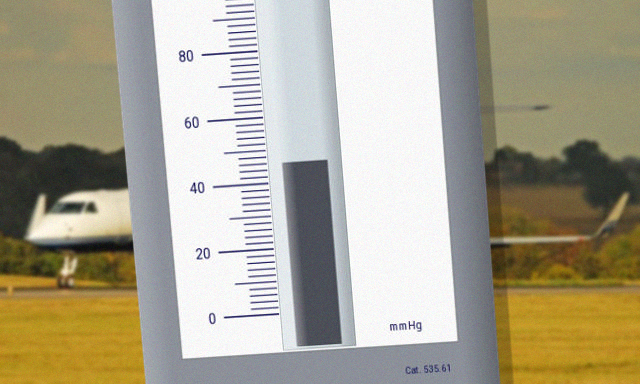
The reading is 46mmHg
